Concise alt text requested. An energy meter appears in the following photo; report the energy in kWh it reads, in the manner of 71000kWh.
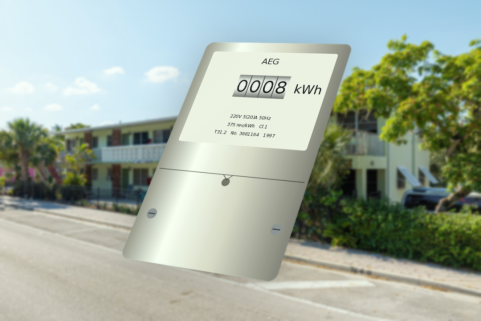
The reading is 8kWh
